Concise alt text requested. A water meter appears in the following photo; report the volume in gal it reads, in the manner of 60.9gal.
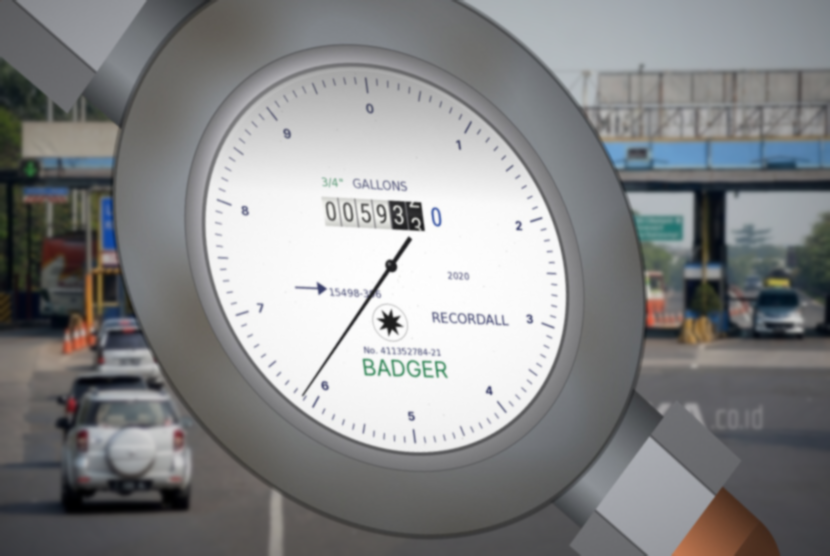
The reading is 59326.1gal
